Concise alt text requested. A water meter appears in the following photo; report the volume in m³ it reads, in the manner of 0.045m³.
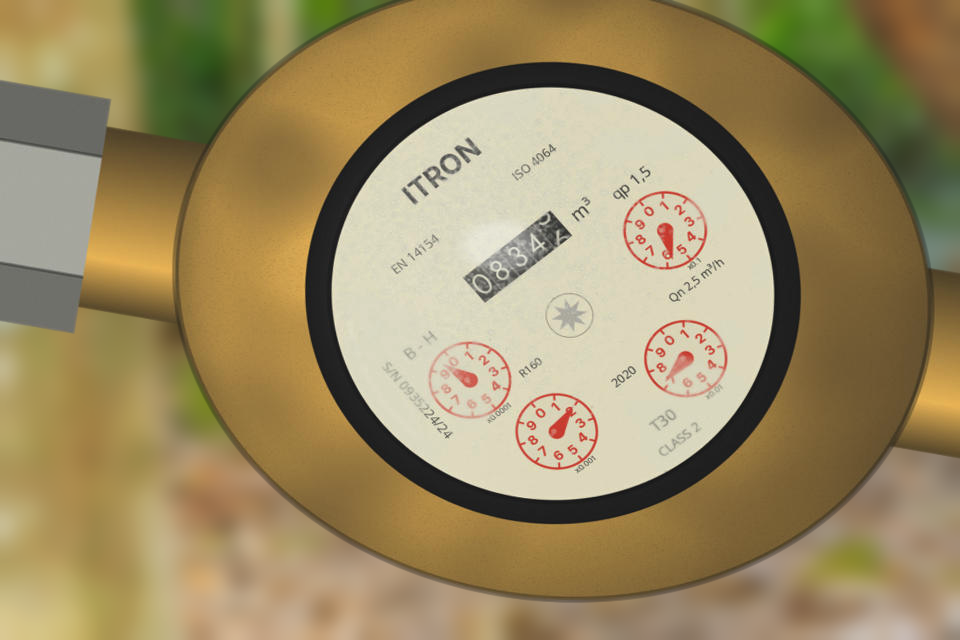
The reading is 8345.5719m³
